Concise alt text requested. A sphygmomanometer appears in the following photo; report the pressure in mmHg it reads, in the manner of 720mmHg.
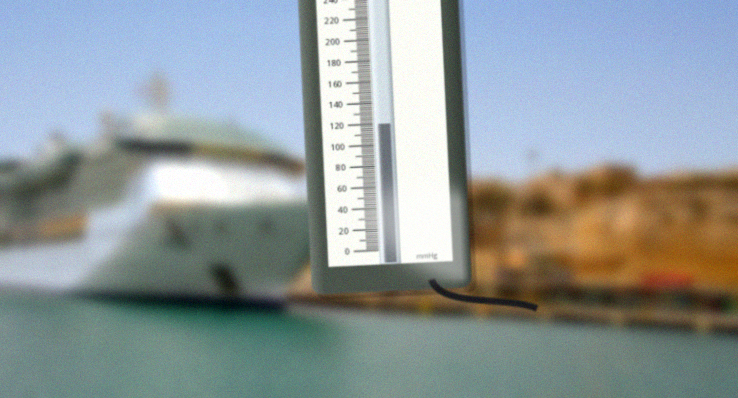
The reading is 120mmHg
